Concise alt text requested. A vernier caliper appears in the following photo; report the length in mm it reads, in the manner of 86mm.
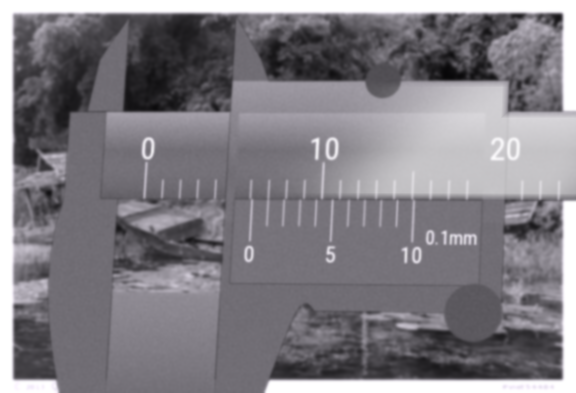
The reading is 6.1mm
